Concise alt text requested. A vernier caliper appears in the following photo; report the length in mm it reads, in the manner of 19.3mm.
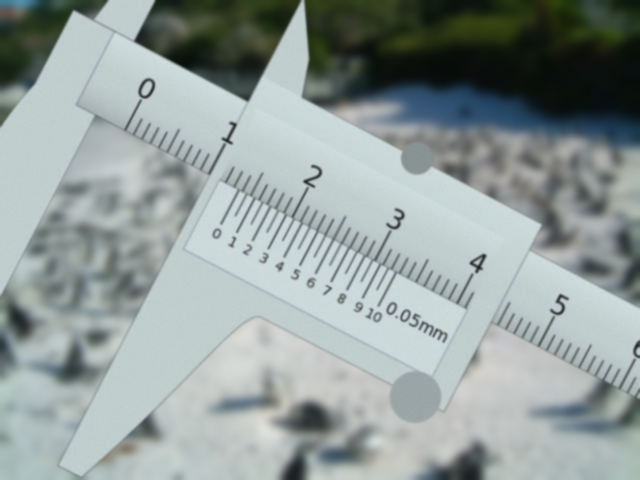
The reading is 13.6mm
